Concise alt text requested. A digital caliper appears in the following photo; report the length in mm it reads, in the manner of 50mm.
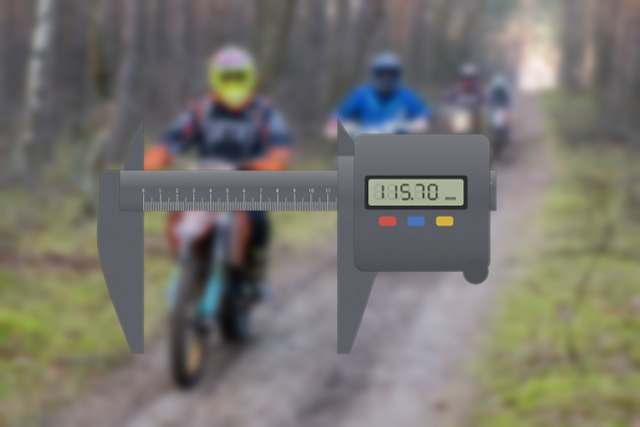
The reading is 115.70mm
